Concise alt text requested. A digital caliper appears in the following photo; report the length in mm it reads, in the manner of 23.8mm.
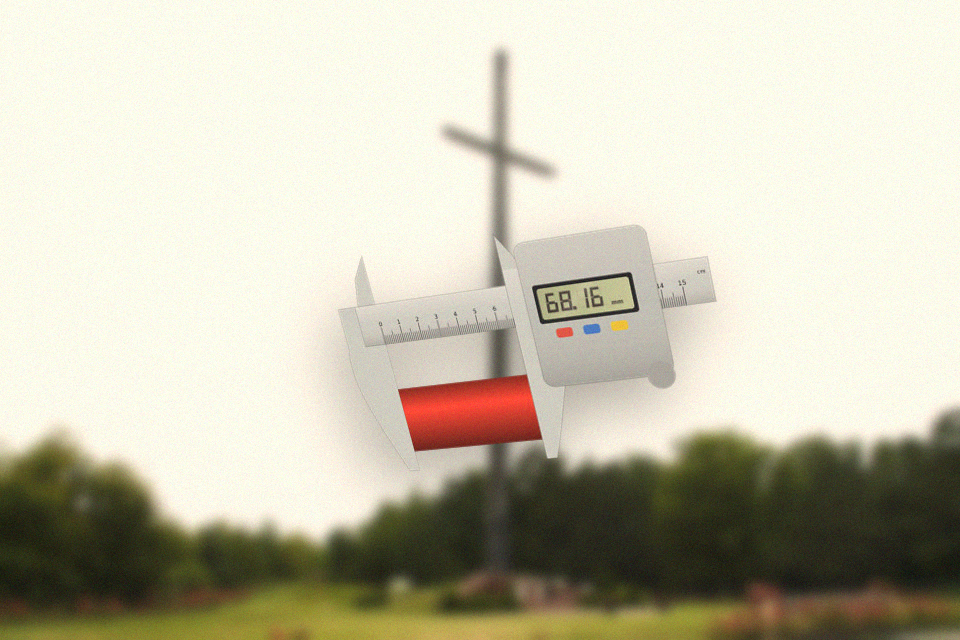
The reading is 68.16mm
